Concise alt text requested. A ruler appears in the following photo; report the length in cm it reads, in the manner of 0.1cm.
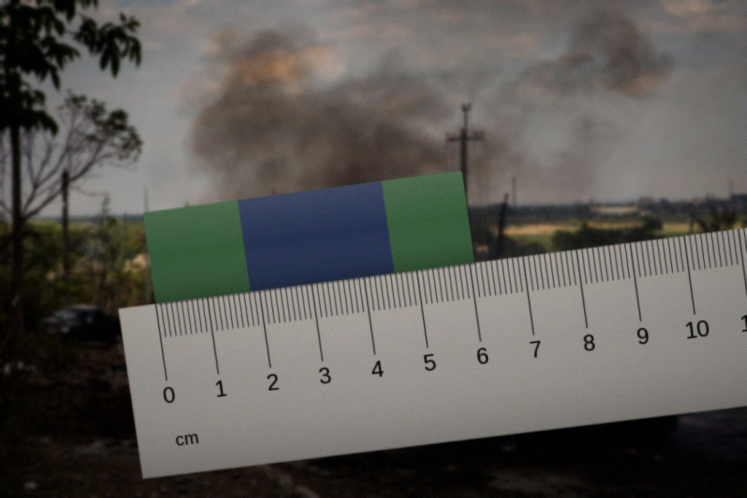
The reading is 6.1cm
